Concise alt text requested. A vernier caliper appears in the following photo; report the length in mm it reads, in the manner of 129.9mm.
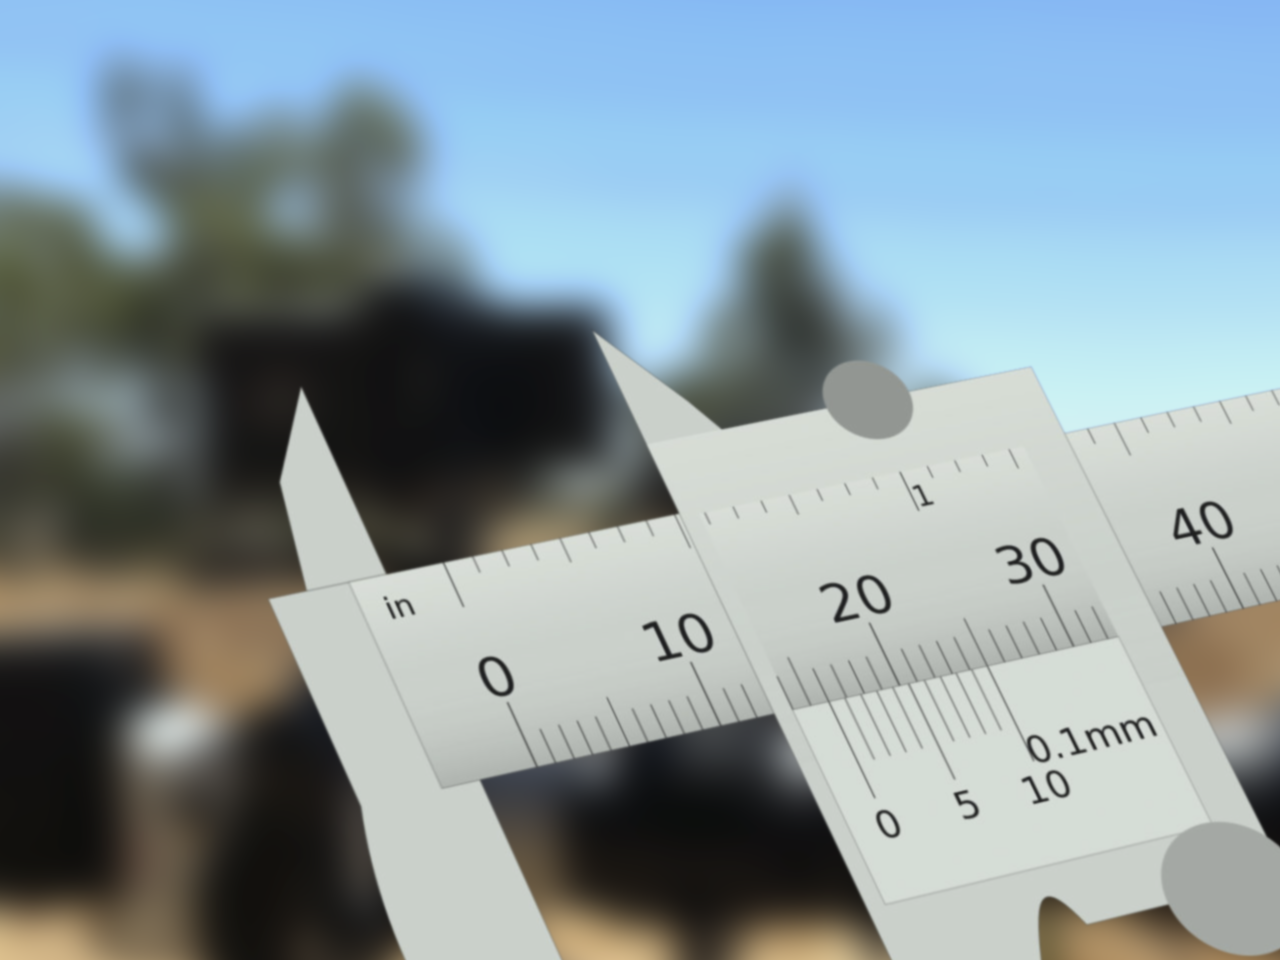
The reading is 16.0mm
